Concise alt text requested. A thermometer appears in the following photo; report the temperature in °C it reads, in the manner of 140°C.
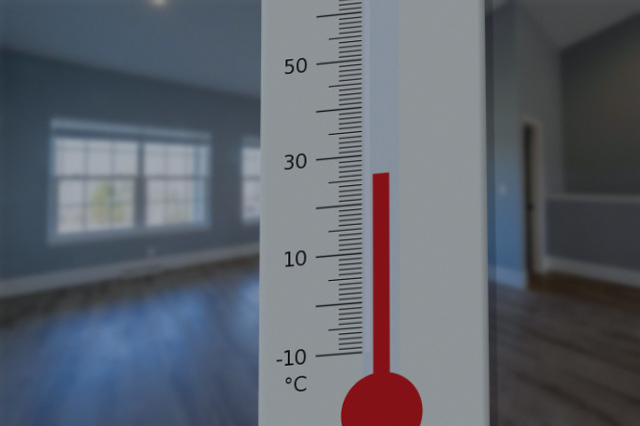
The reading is 26°C
